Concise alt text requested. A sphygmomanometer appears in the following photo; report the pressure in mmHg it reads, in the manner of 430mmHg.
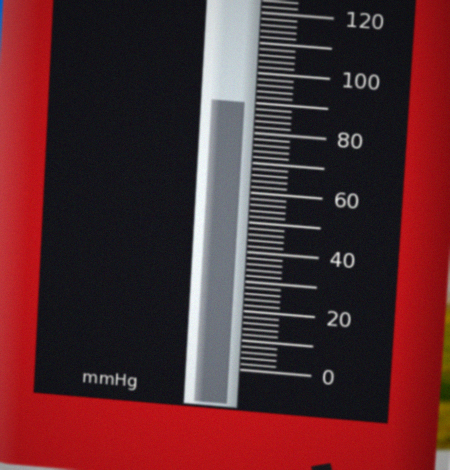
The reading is 90mmHg
